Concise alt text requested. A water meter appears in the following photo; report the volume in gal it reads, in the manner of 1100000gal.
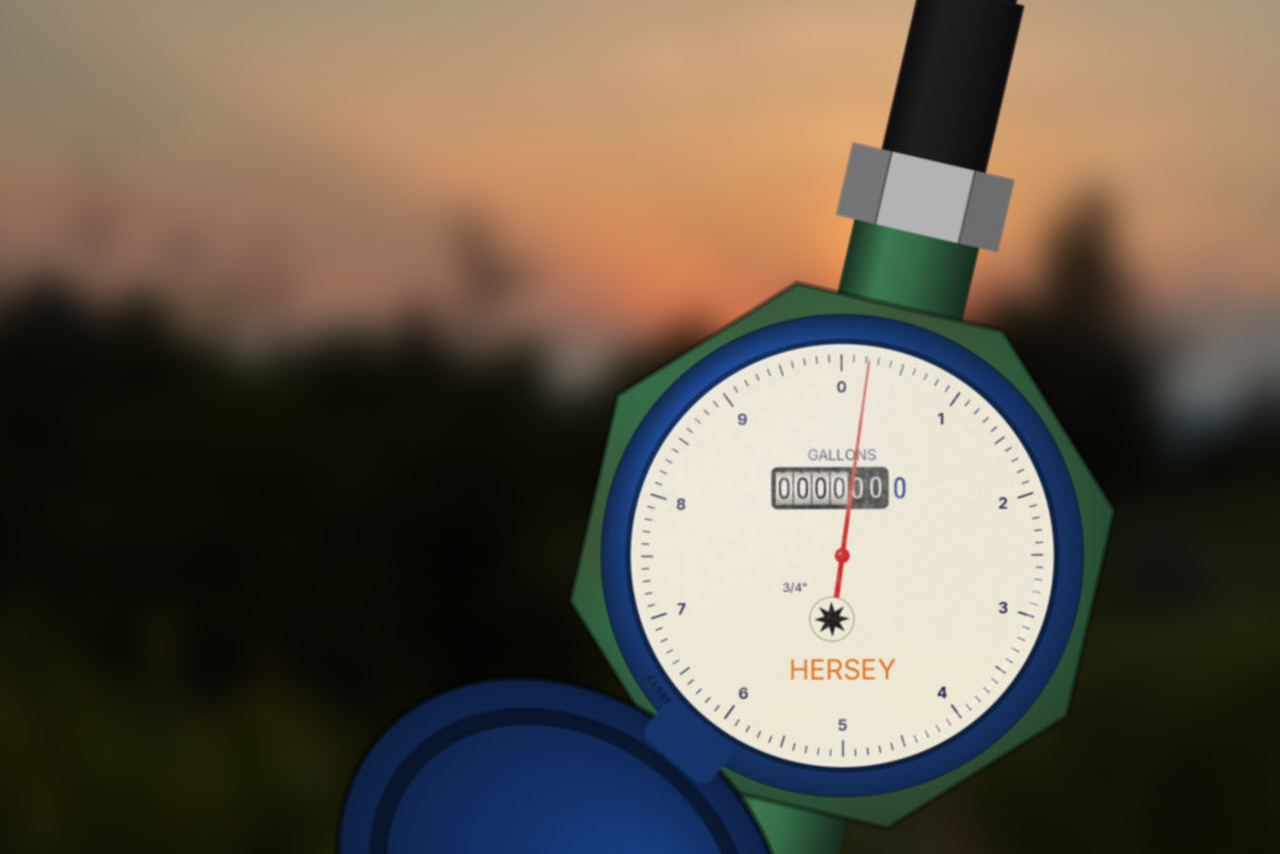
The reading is 0.2gal
